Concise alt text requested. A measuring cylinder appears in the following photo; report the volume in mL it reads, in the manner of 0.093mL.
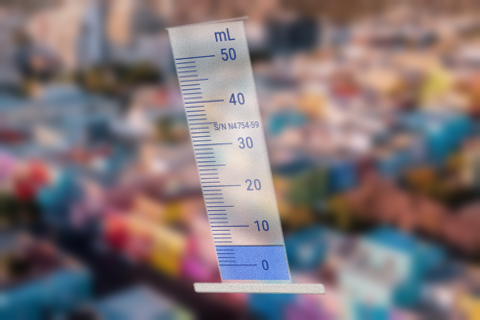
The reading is 5mL
